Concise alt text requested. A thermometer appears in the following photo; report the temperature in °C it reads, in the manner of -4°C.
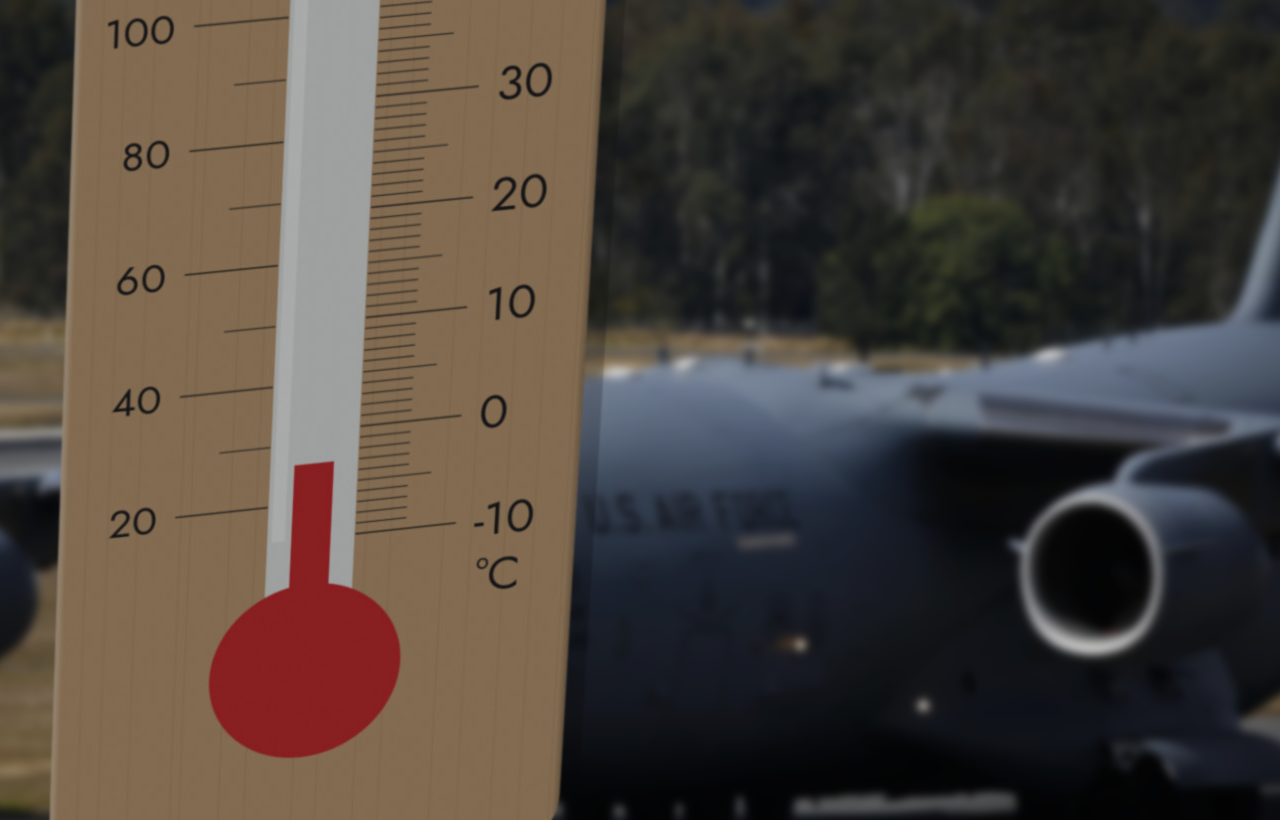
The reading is -3°C
